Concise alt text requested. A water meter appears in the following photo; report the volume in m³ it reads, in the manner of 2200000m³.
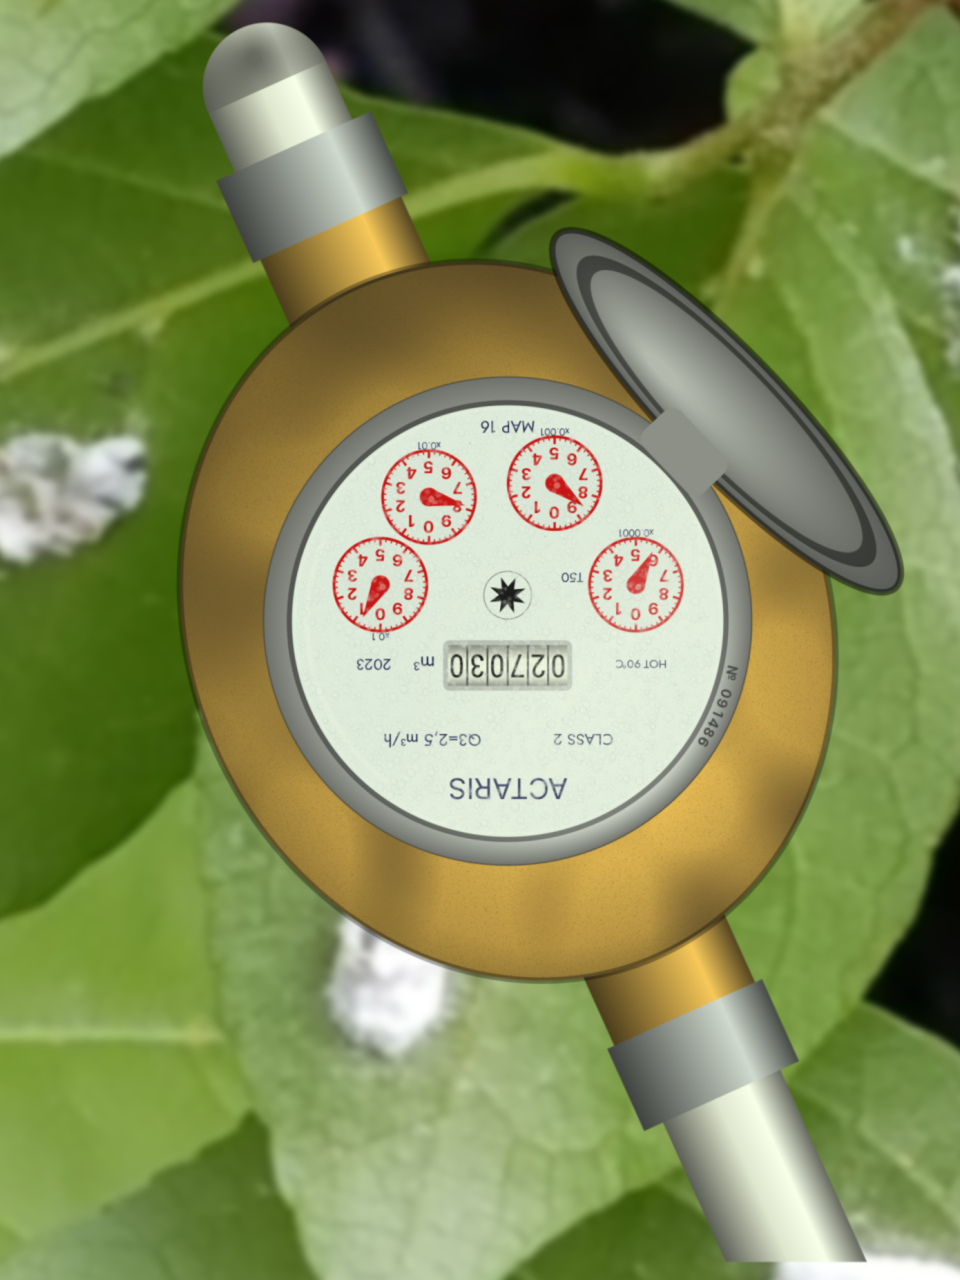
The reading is 27030.0785m³
